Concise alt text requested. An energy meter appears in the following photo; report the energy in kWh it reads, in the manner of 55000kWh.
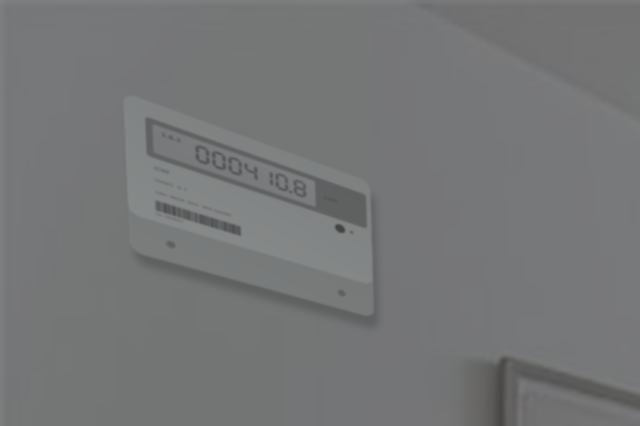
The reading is 410.8kWh
